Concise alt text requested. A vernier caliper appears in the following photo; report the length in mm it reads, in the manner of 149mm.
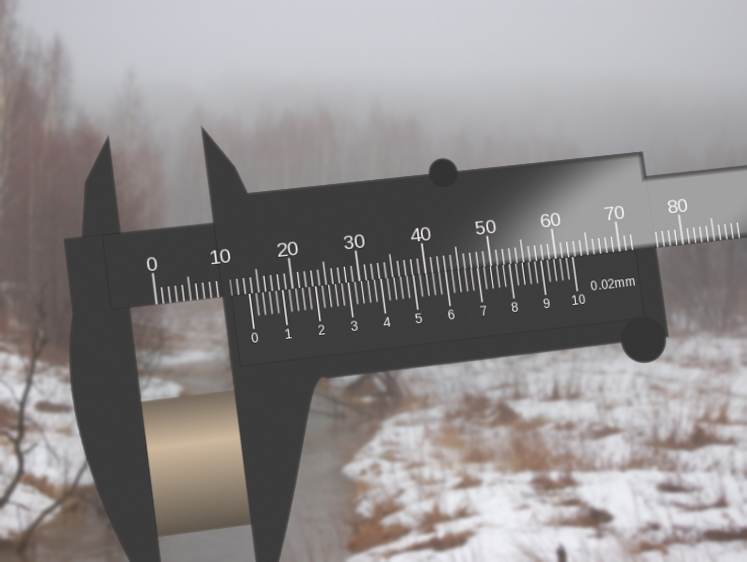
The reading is 13.6mm
